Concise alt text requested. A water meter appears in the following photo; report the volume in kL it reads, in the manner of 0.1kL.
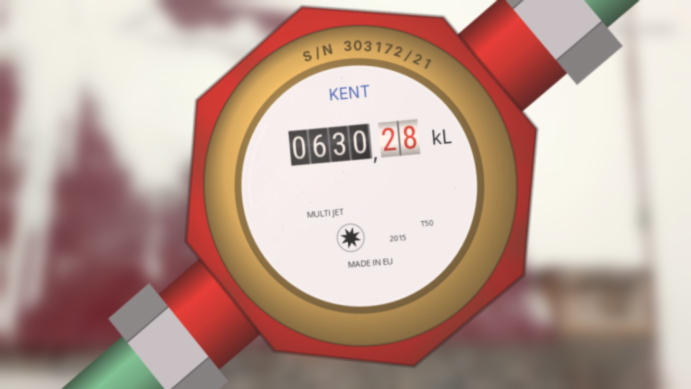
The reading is 630.28kL
